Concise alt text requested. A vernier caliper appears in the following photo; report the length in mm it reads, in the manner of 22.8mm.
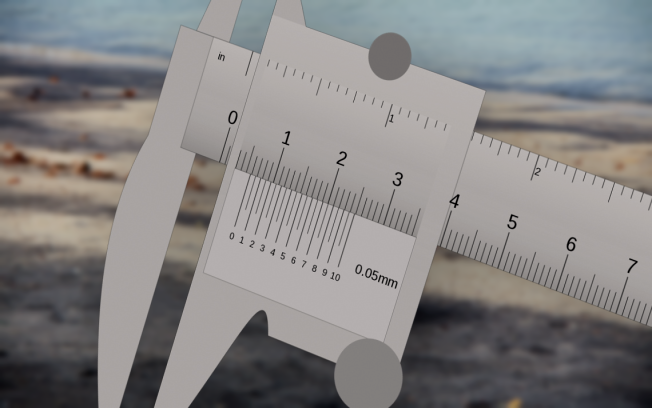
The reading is 5.8mm
